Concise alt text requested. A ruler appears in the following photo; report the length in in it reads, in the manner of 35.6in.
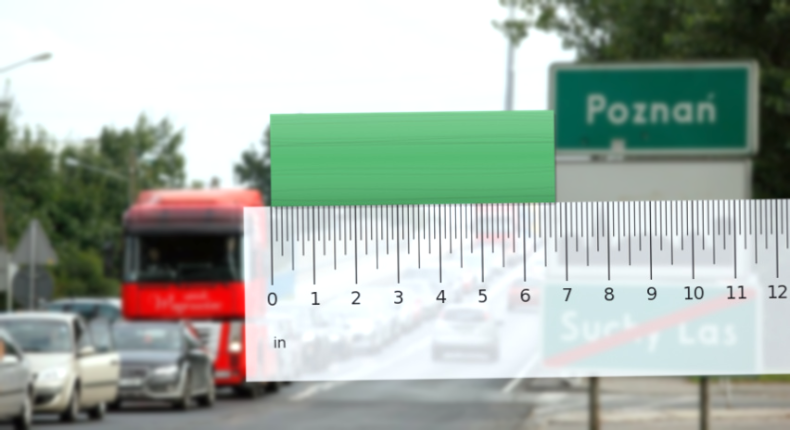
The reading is 6.75in
